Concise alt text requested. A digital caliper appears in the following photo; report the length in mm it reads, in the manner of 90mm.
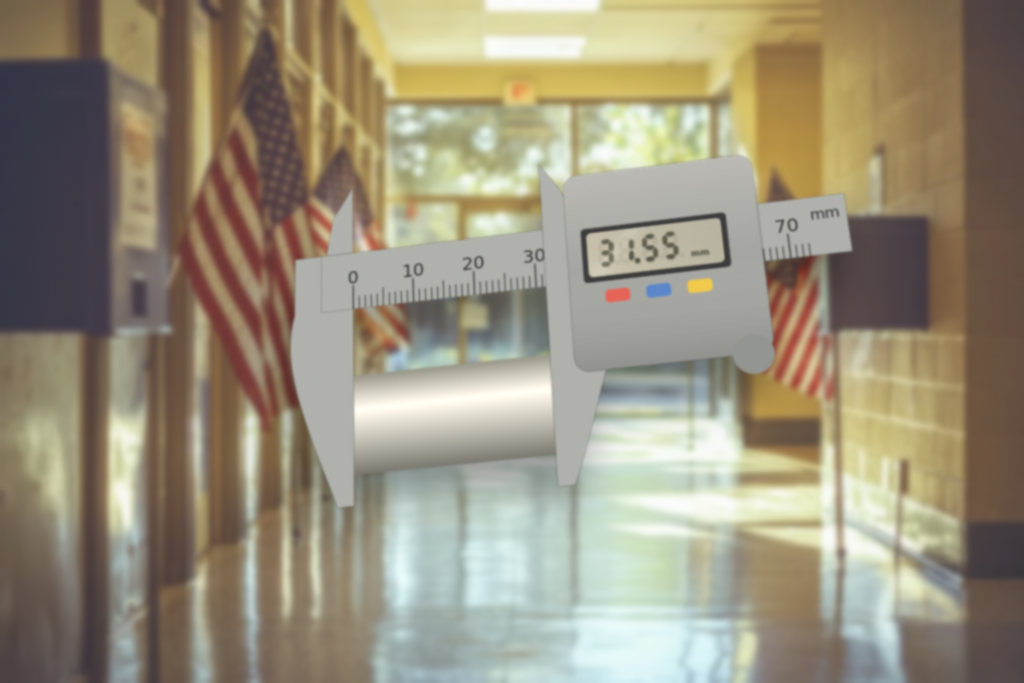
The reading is 31.55mm
